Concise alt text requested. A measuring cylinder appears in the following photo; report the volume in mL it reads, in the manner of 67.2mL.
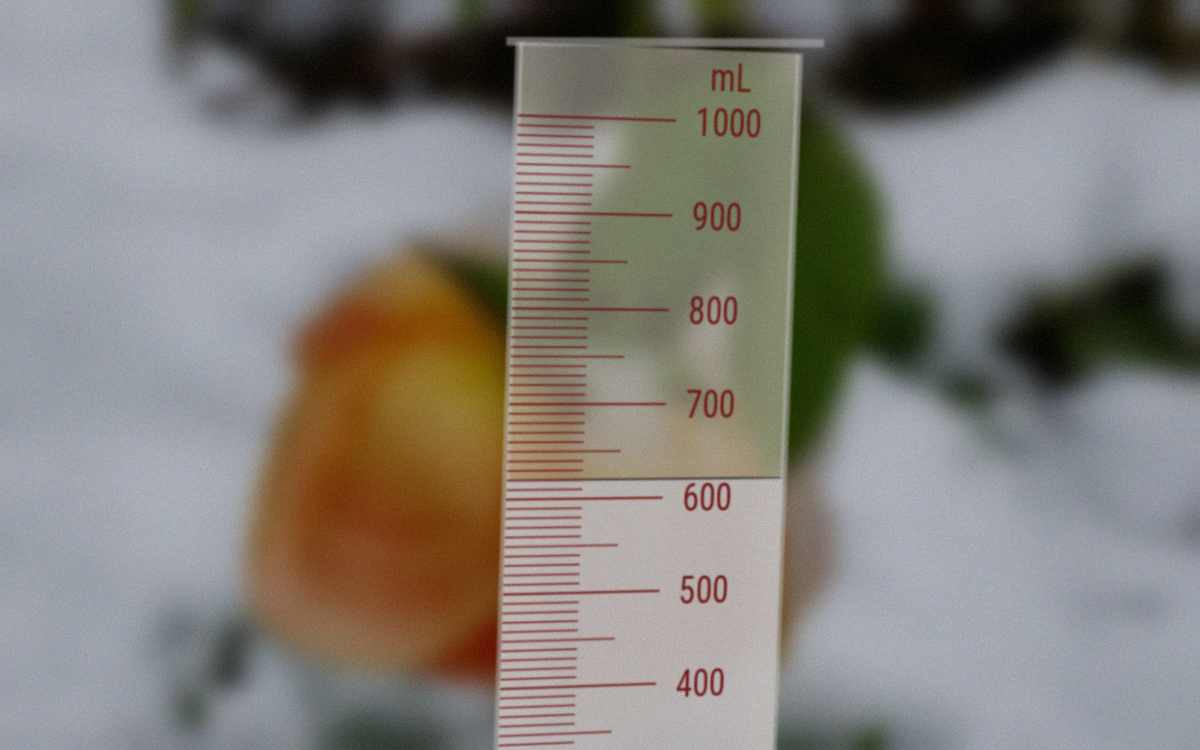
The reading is 620mL
